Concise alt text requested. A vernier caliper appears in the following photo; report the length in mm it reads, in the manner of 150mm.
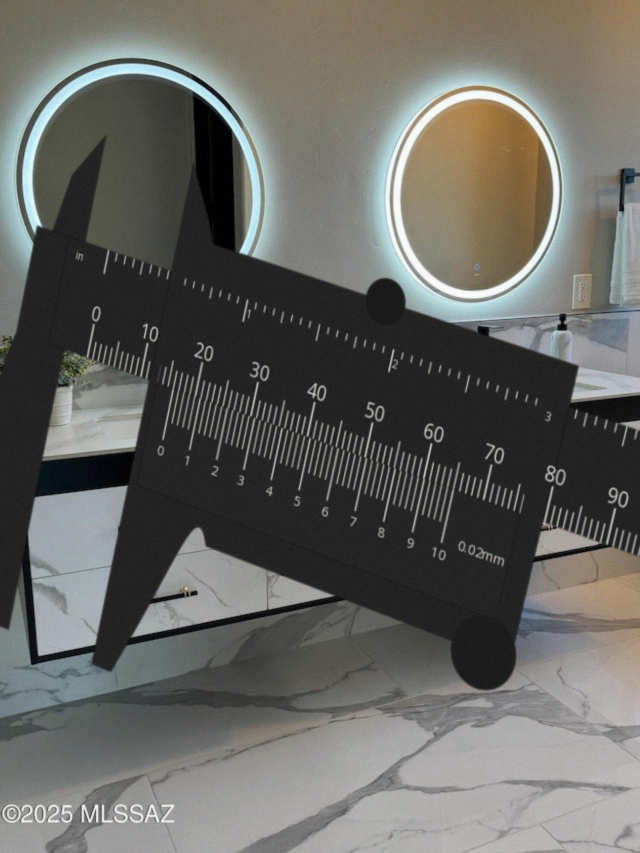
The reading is 16.0mm
